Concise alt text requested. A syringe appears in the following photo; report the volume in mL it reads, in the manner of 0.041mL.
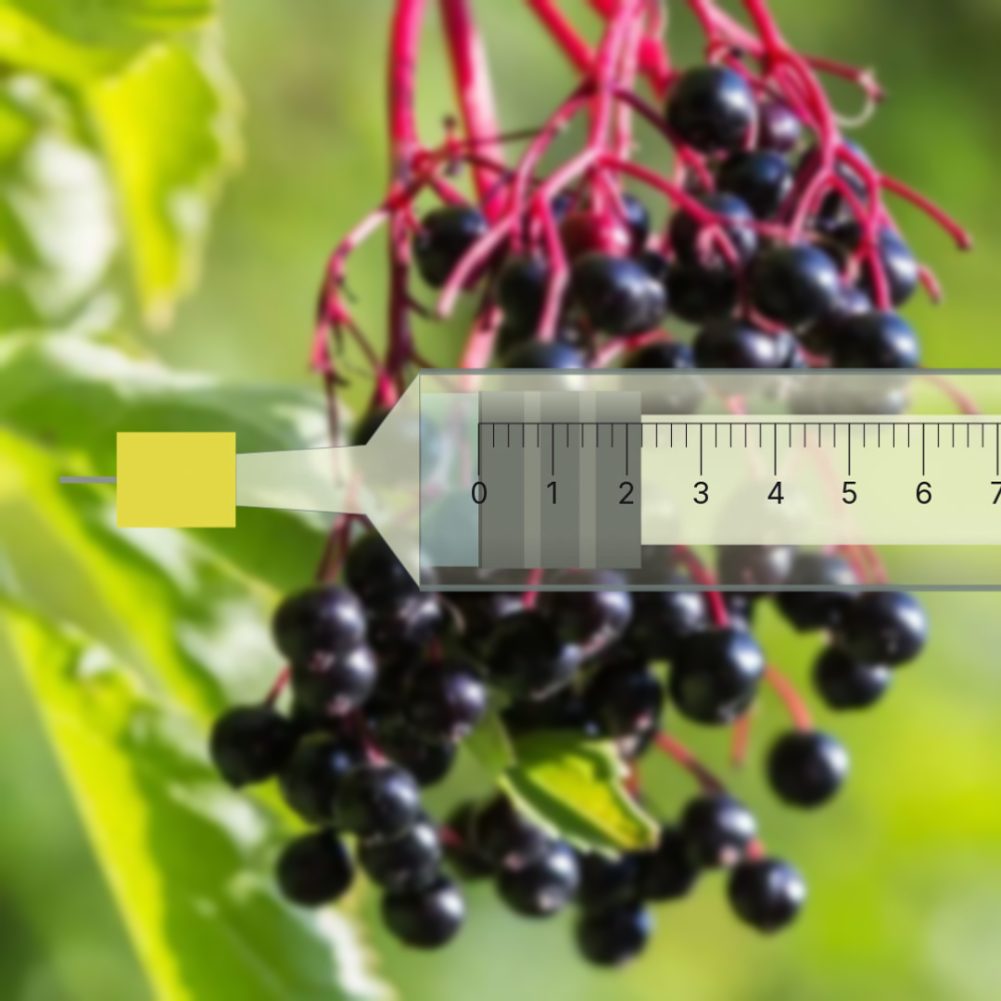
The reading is 0mL
